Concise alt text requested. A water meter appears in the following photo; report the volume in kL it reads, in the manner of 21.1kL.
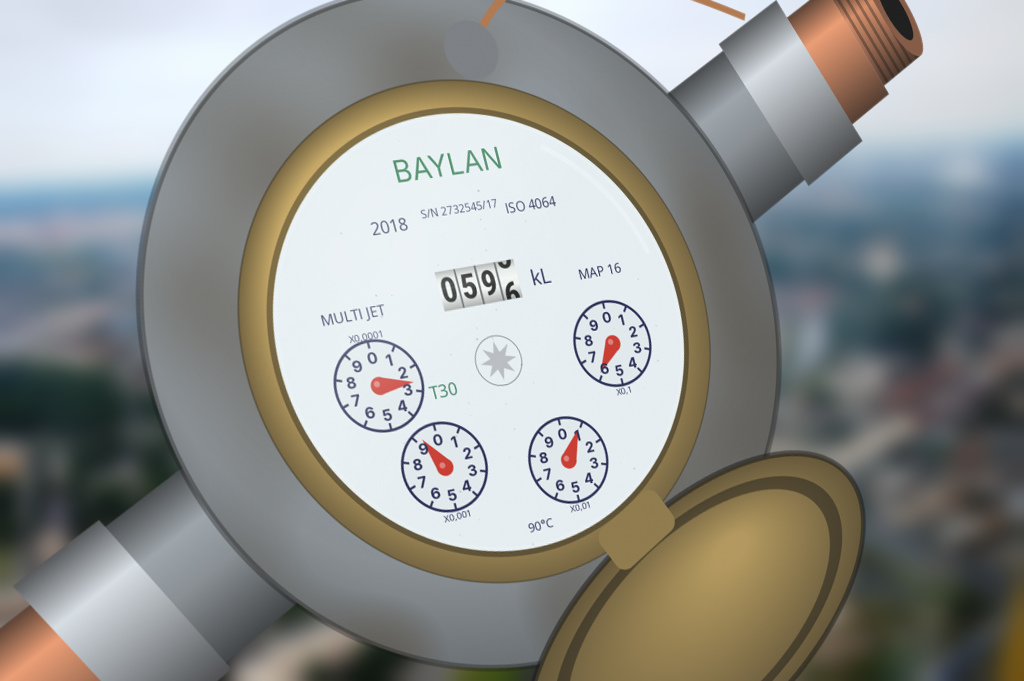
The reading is 595.6092kL
